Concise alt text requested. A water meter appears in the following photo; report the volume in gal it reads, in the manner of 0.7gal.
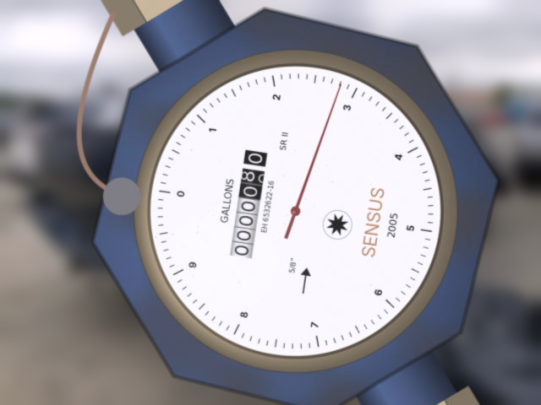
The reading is 82.8gal
